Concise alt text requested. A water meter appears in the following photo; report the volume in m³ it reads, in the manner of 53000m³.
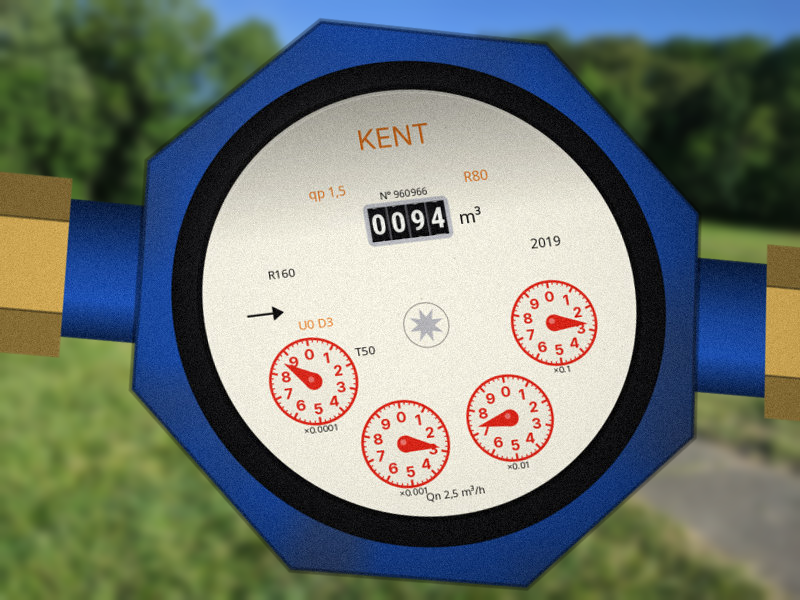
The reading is 94.2728m³
